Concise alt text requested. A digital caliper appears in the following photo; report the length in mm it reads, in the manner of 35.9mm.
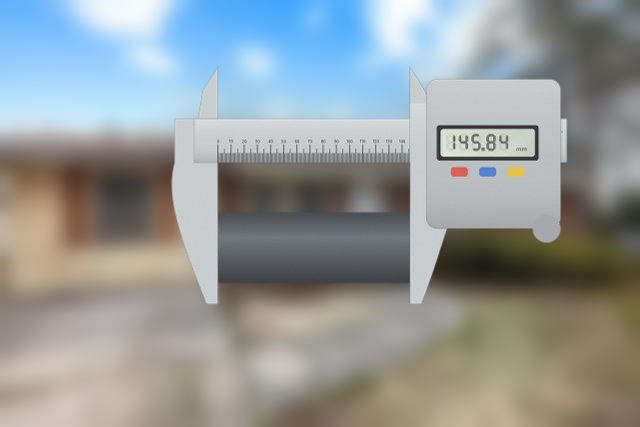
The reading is 145.84mm
